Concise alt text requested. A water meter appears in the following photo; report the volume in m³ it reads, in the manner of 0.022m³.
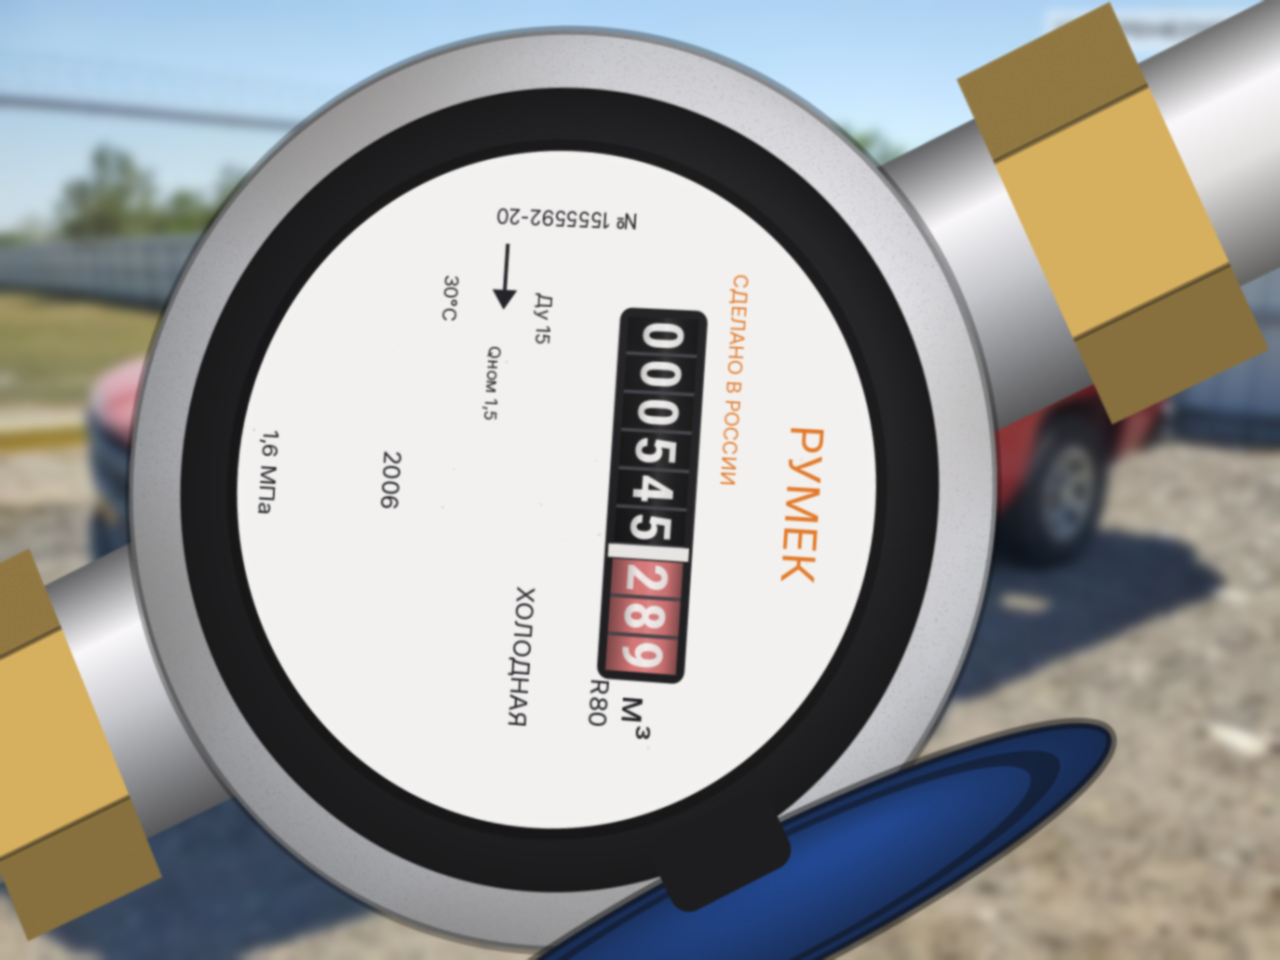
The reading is 545.289m³
